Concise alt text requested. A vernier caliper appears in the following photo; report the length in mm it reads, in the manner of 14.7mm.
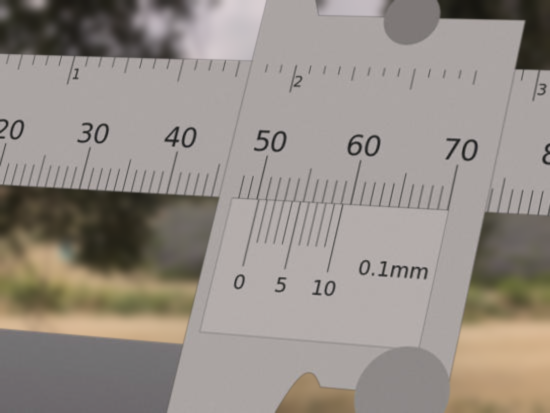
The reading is 50.2mm
